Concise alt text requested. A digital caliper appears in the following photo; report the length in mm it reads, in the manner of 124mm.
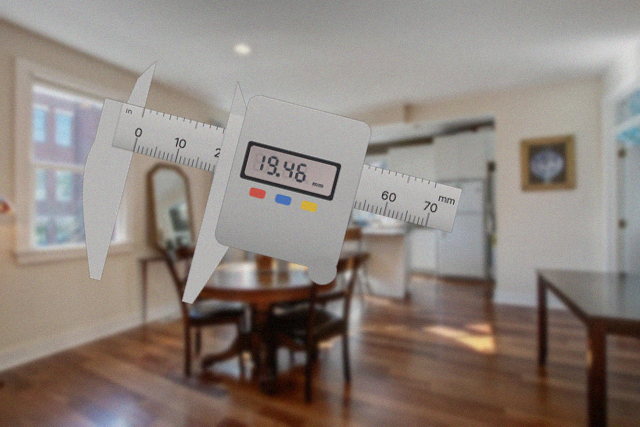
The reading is 19.46mm
